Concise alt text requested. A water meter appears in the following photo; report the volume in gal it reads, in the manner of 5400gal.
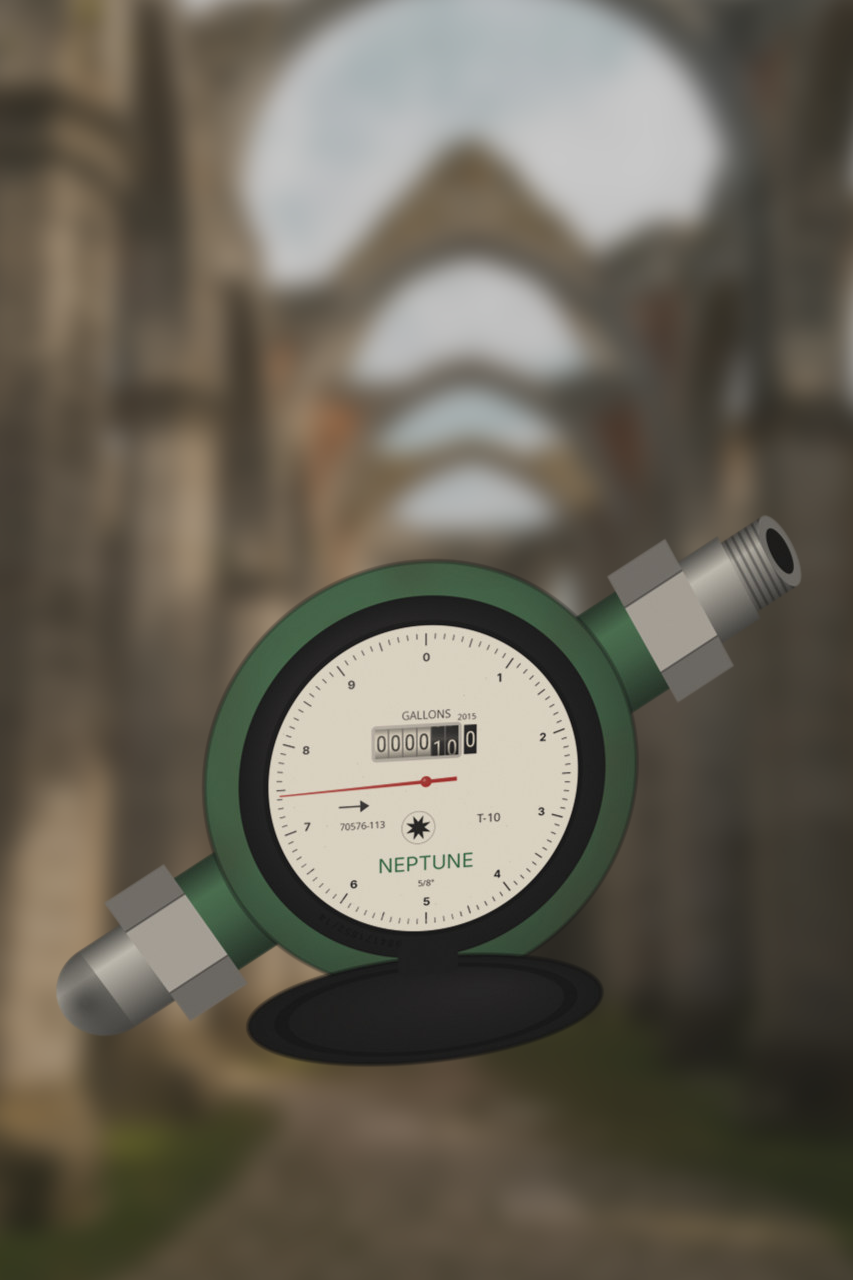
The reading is 97.4gal
